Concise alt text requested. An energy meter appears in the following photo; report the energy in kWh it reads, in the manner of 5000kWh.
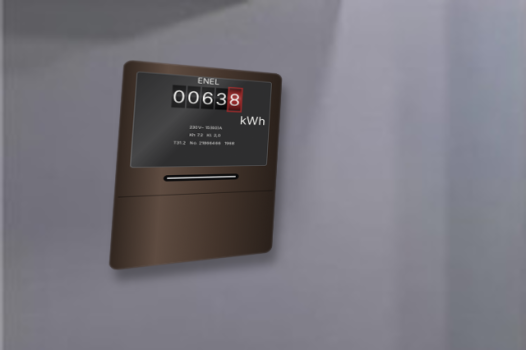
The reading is 63.8kWh
